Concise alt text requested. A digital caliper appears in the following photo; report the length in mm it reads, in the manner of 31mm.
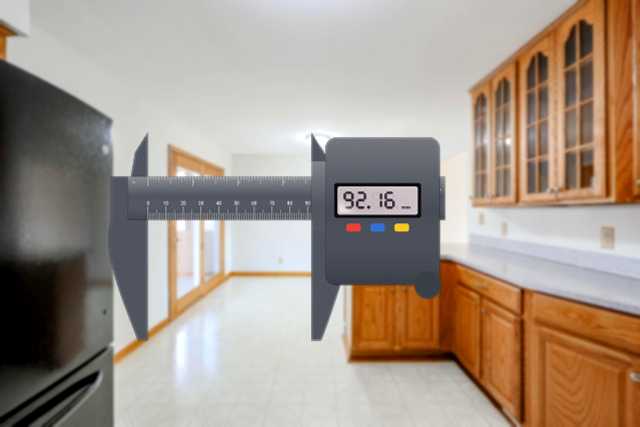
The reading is 92.16mm
